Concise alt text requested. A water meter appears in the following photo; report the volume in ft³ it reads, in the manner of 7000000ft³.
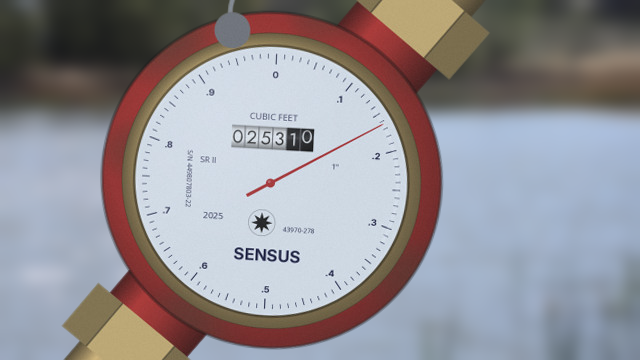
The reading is 25310.16ft³
